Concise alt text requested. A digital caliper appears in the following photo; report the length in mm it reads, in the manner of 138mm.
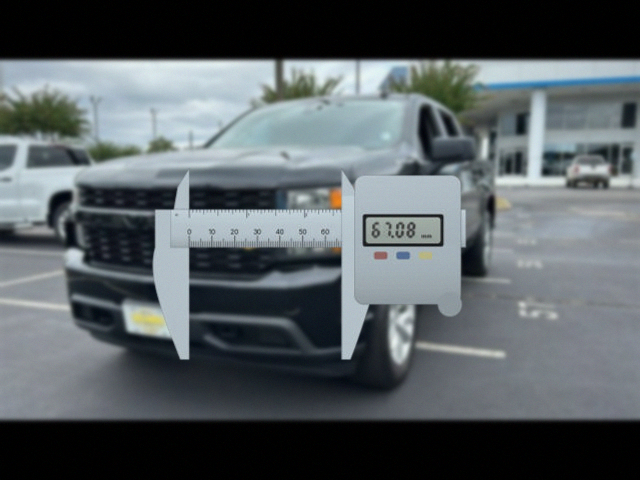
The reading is 67.08mm
